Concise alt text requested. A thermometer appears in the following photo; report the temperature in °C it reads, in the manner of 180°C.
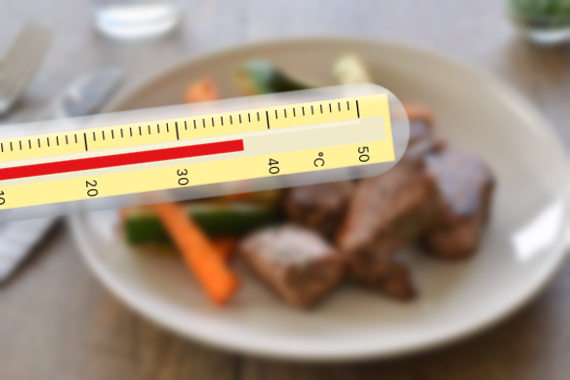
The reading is 37°C
